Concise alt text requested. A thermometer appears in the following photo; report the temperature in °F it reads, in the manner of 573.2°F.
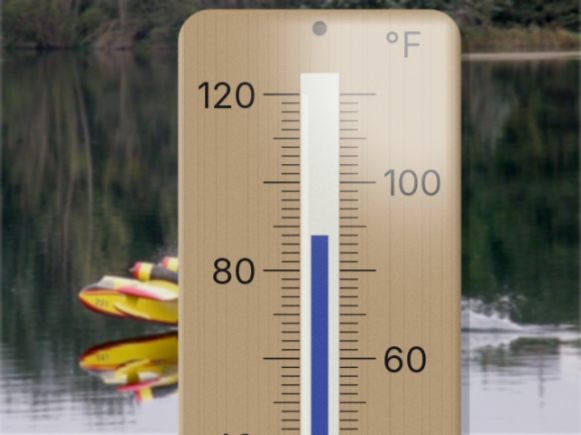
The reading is 88°F
